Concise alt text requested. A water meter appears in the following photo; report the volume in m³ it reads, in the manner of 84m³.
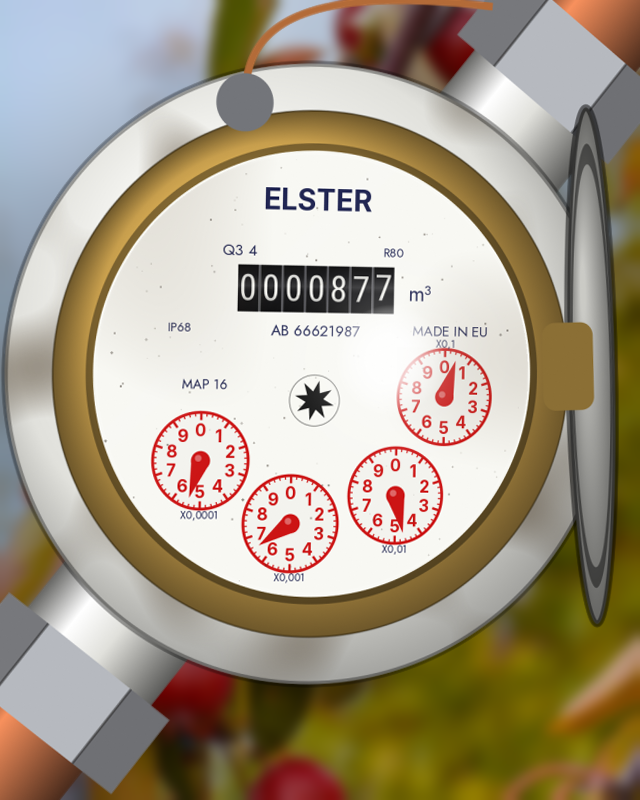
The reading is 877.0465m³
